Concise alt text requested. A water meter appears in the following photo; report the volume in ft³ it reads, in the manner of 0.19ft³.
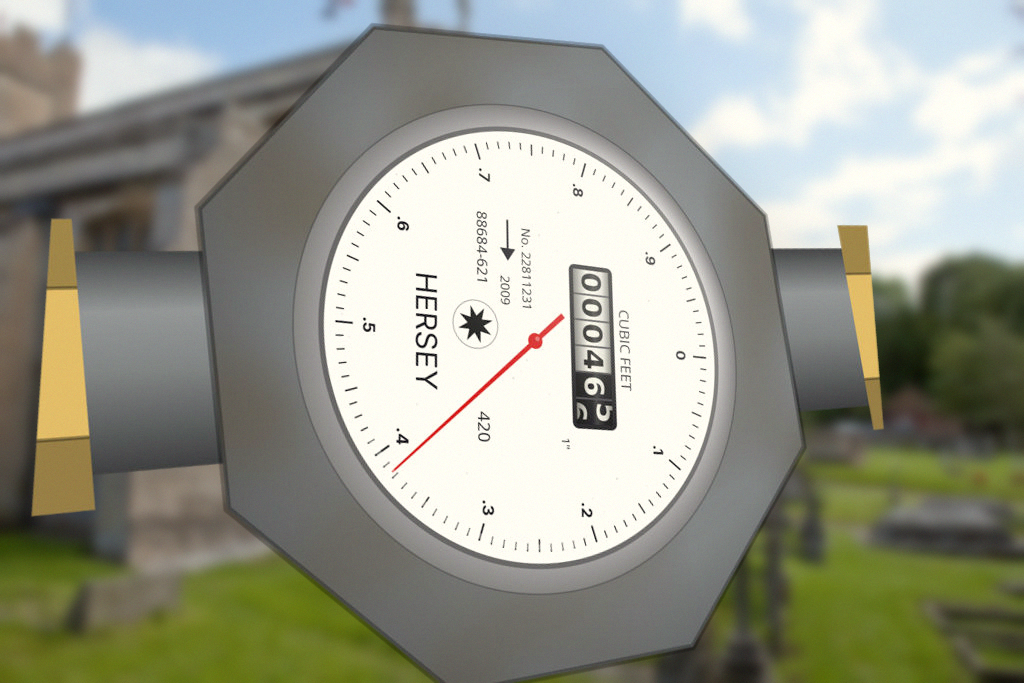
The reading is 465.38ft³
